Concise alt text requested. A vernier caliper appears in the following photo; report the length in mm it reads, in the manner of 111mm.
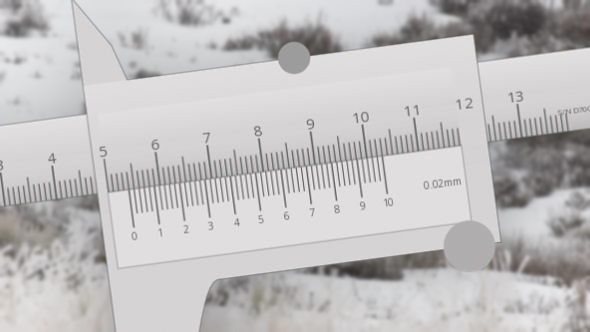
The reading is 54.0mm
